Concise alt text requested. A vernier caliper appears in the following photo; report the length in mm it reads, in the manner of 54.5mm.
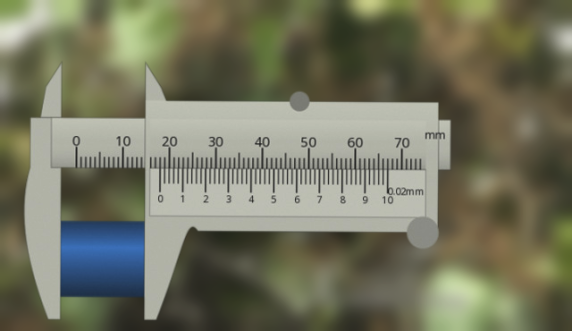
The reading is 18.0mm
